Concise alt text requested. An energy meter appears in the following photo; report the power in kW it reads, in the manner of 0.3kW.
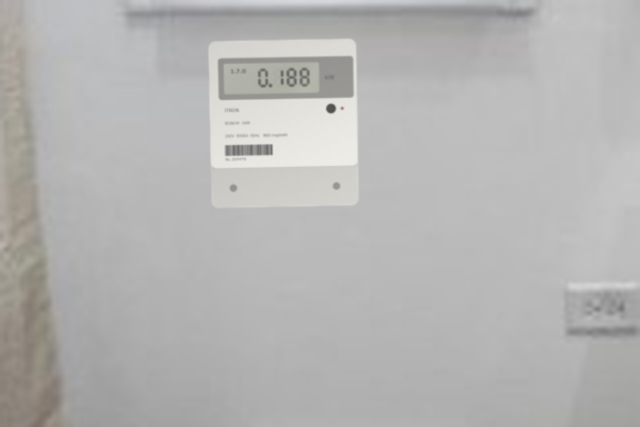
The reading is 0.188kW
